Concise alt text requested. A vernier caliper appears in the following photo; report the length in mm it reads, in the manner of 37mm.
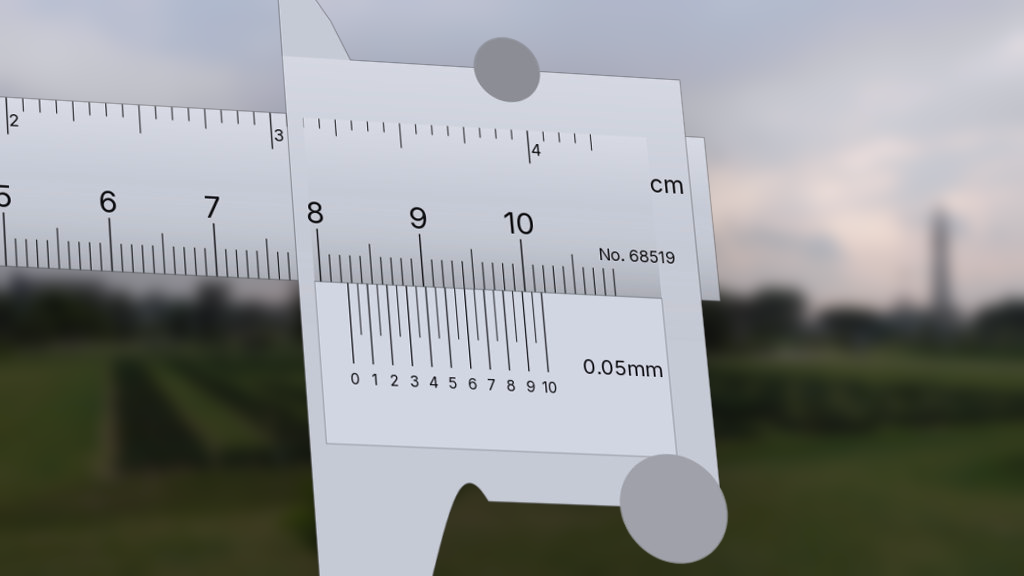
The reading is 82.6mm
